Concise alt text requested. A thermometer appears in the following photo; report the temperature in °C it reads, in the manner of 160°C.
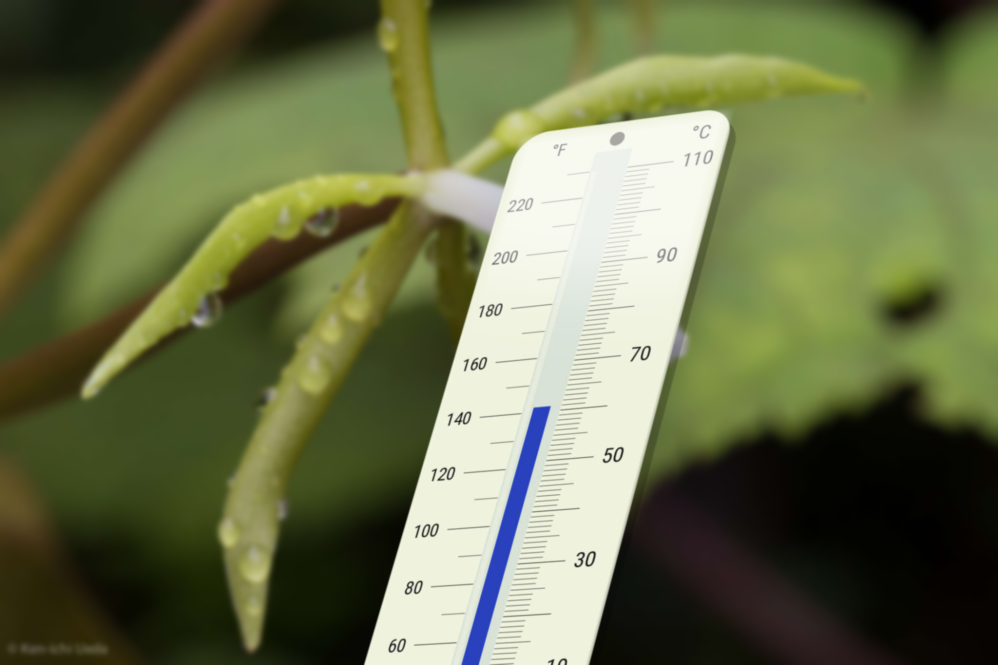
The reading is 61°C
